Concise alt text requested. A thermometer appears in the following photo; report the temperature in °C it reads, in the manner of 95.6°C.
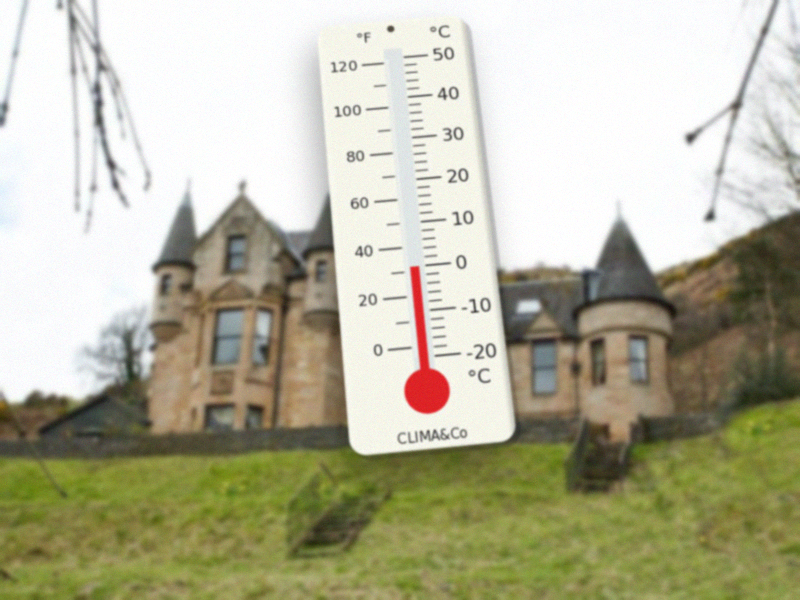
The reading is 0°C
